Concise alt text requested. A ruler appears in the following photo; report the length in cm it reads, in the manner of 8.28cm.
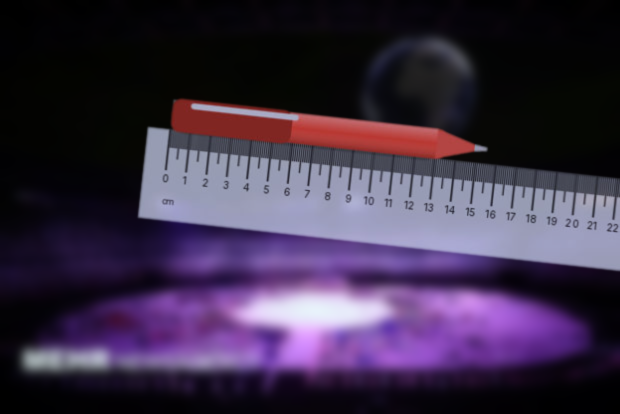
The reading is 15.5cm
